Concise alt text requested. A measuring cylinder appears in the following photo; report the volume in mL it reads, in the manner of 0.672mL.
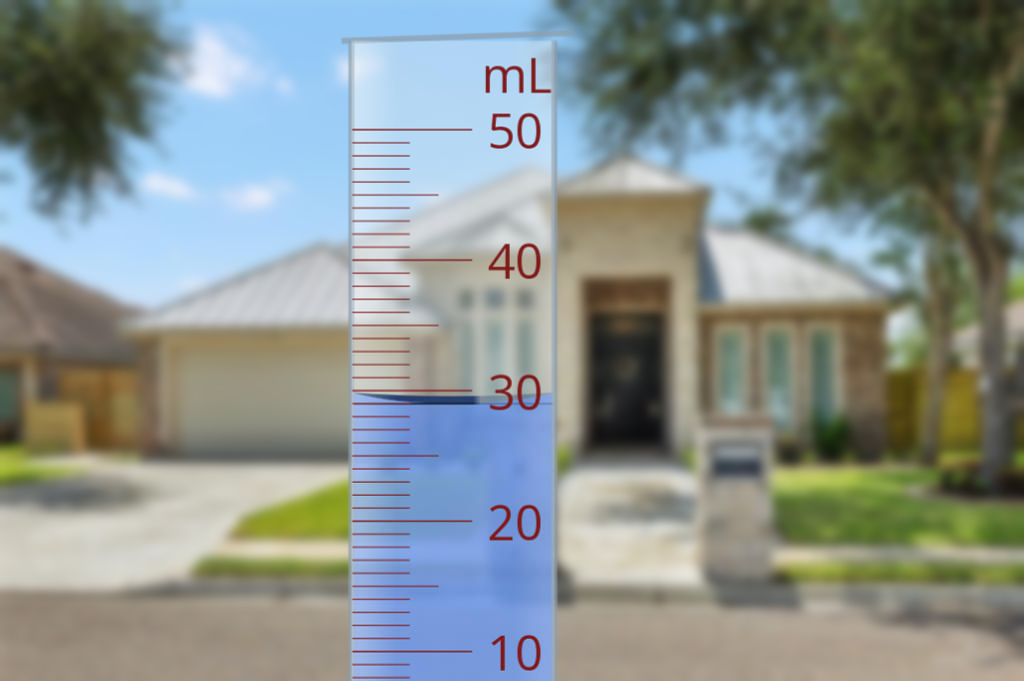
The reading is 29mL
